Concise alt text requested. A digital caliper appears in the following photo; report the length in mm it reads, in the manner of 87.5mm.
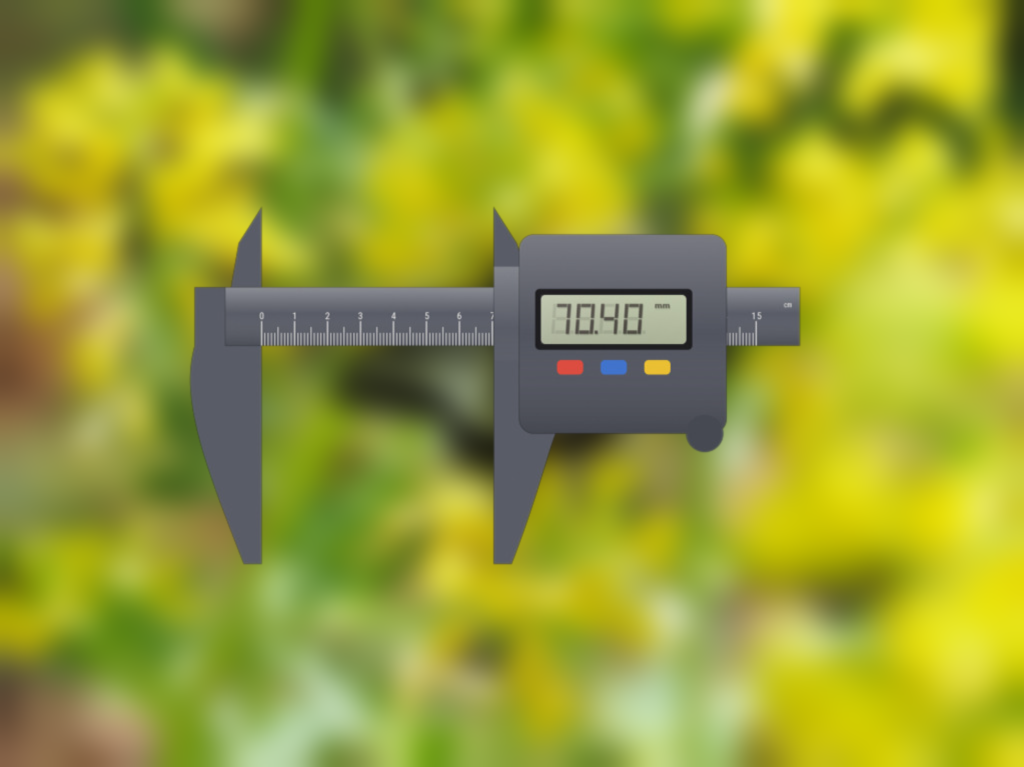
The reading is 70.40mm
